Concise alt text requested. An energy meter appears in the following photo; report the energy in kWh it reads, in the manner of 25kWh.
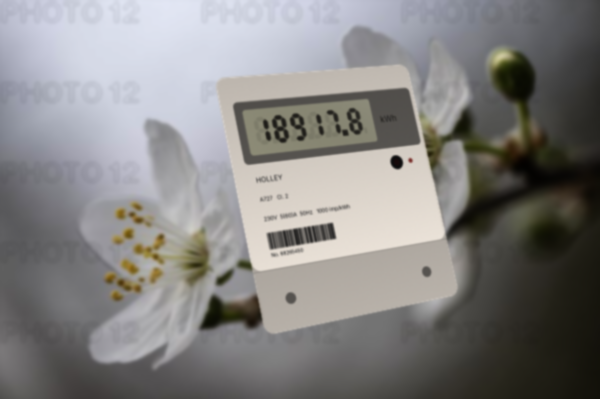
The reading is 18917.8kWh
